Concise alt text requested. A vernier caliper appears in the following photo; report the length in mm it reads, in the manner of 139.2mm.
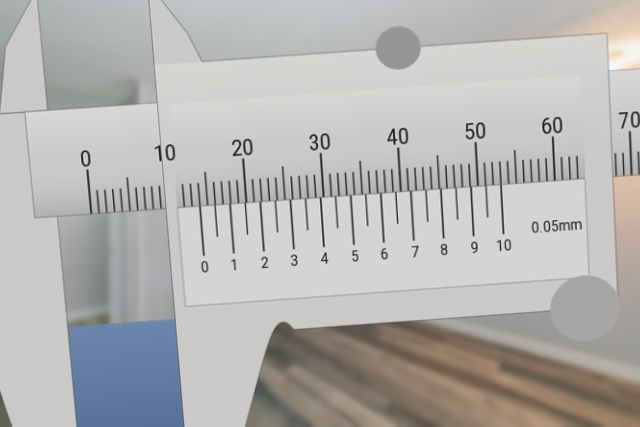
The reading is 14.0mm
